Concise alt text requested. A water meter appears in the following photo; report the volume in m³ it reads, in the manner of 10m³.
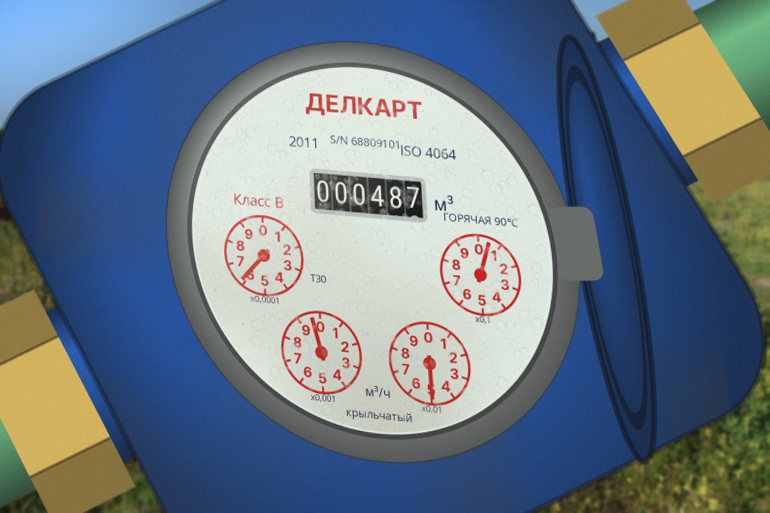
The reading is 487.0496m³
